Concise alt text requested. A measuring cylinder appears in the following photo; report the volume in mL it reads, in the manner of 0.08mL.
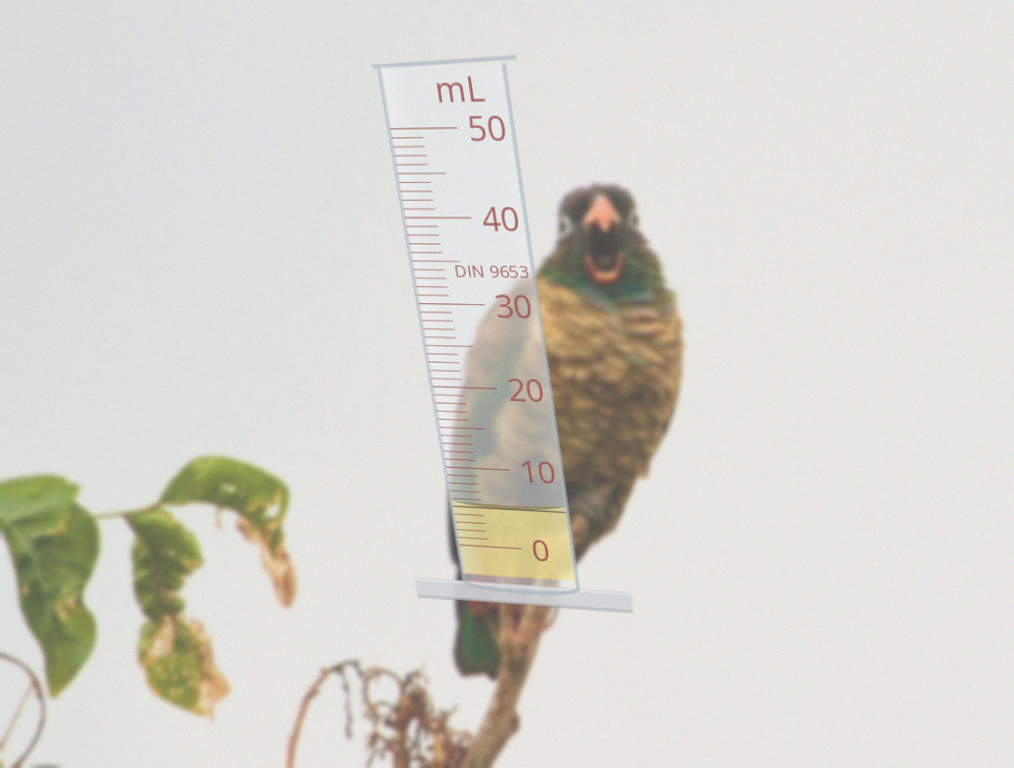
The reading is 5mL
